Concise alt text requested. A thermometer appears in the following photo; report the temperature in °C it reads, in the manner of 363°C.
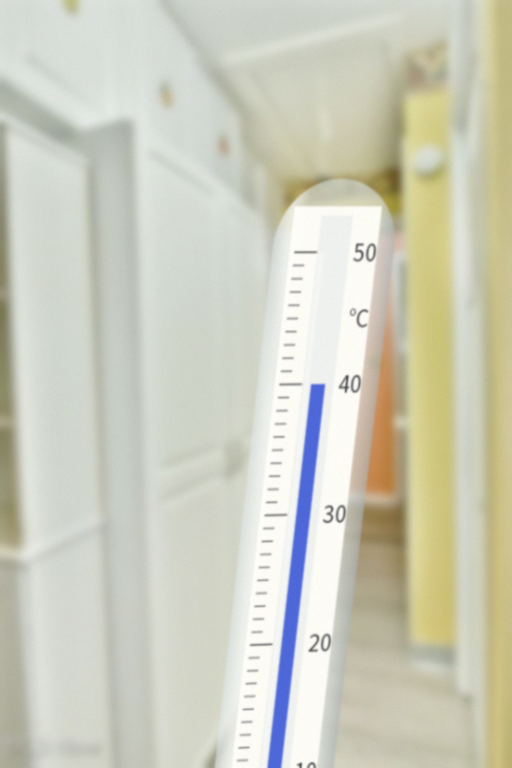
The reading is 40°C
